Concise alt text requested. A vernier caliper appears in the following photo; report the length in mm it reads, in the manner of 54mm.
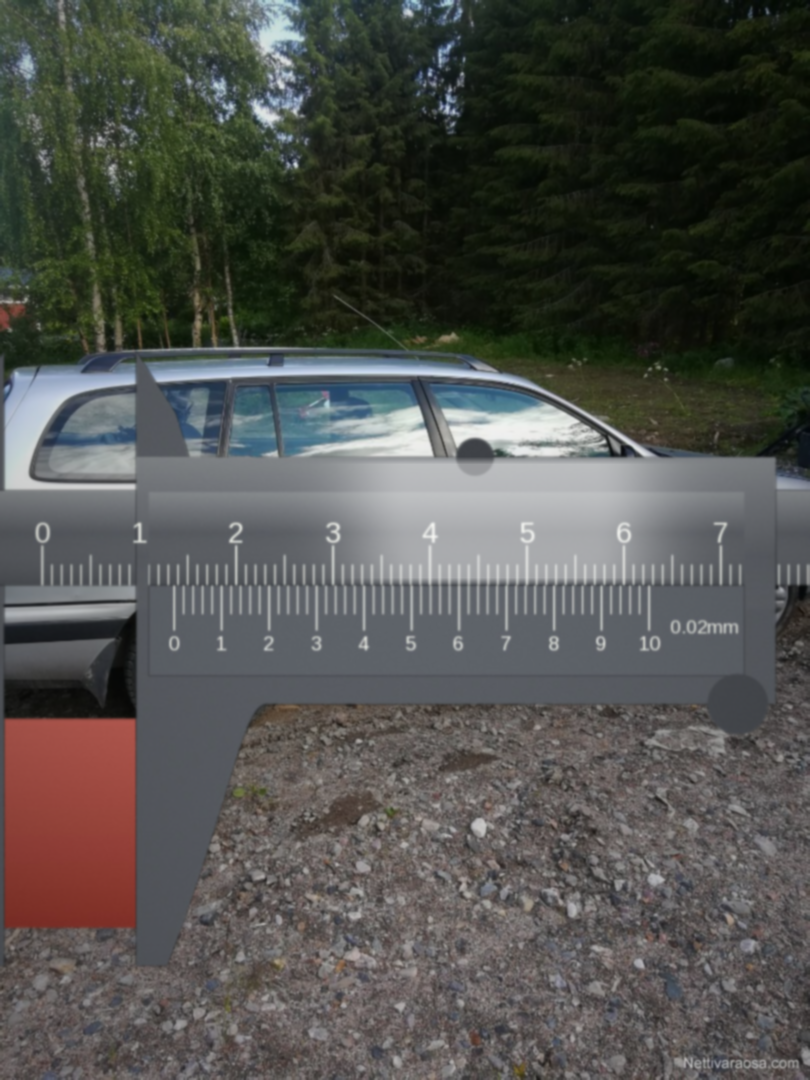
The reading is 13.6mm
